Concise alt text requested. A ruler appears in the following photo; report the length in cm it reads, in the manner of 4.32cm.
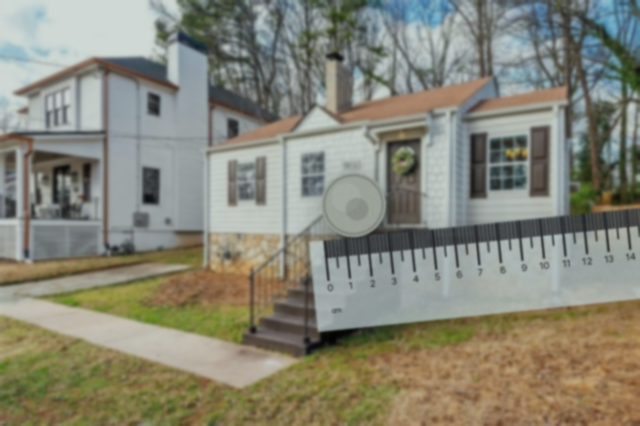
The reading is 3cm
